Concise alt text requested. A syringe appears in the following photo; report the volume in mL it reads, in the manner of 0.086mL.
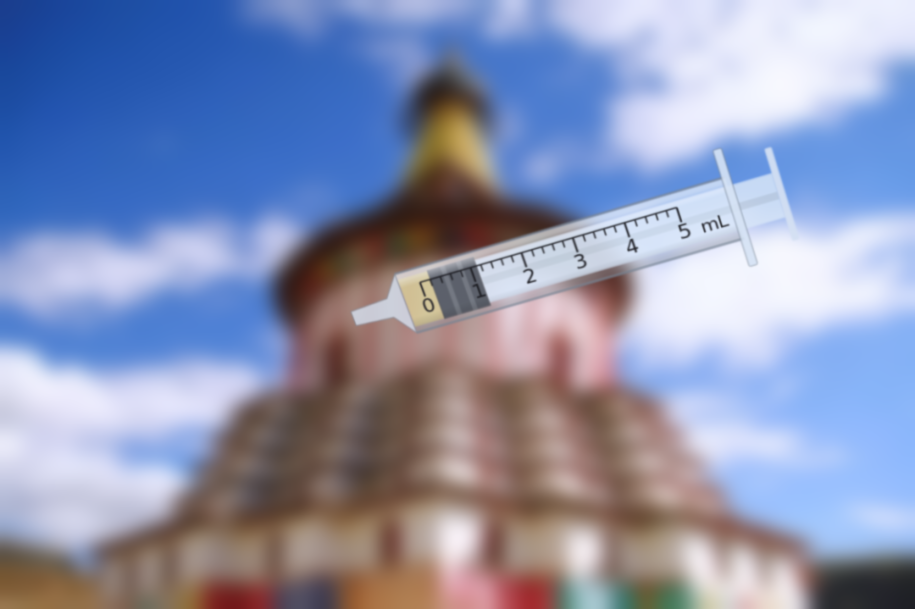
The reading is 0.2mL
